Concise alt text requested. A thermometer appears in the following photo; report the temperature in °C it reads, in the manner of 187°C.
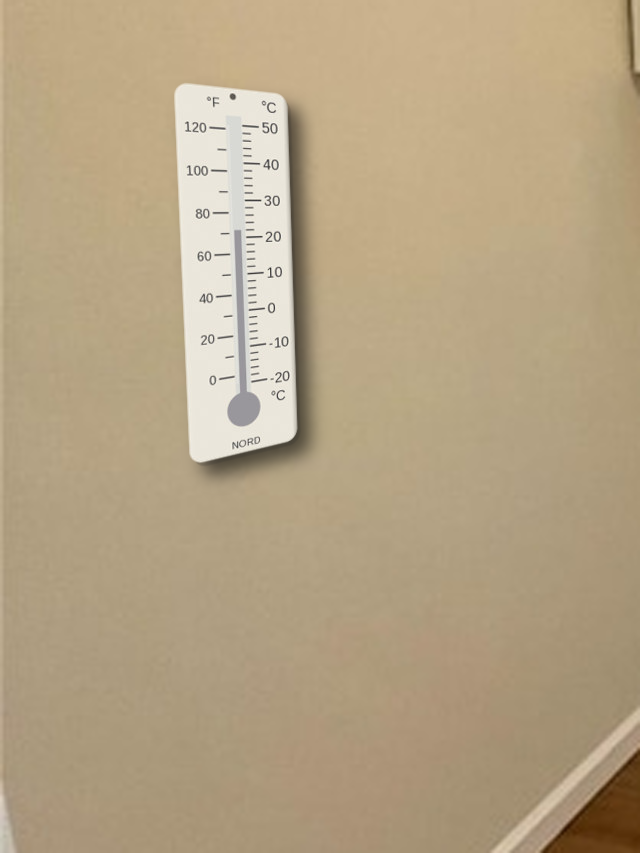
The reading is 22°C
